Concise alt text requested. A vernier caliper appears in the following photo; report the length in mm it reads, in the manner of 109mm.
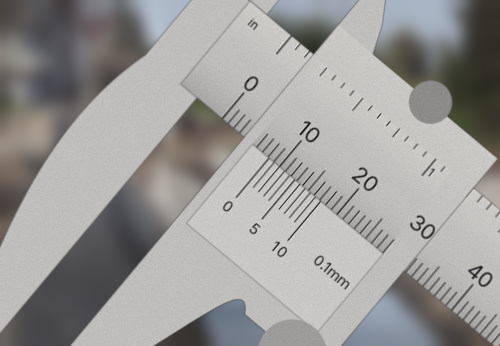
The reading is 8.2mm
